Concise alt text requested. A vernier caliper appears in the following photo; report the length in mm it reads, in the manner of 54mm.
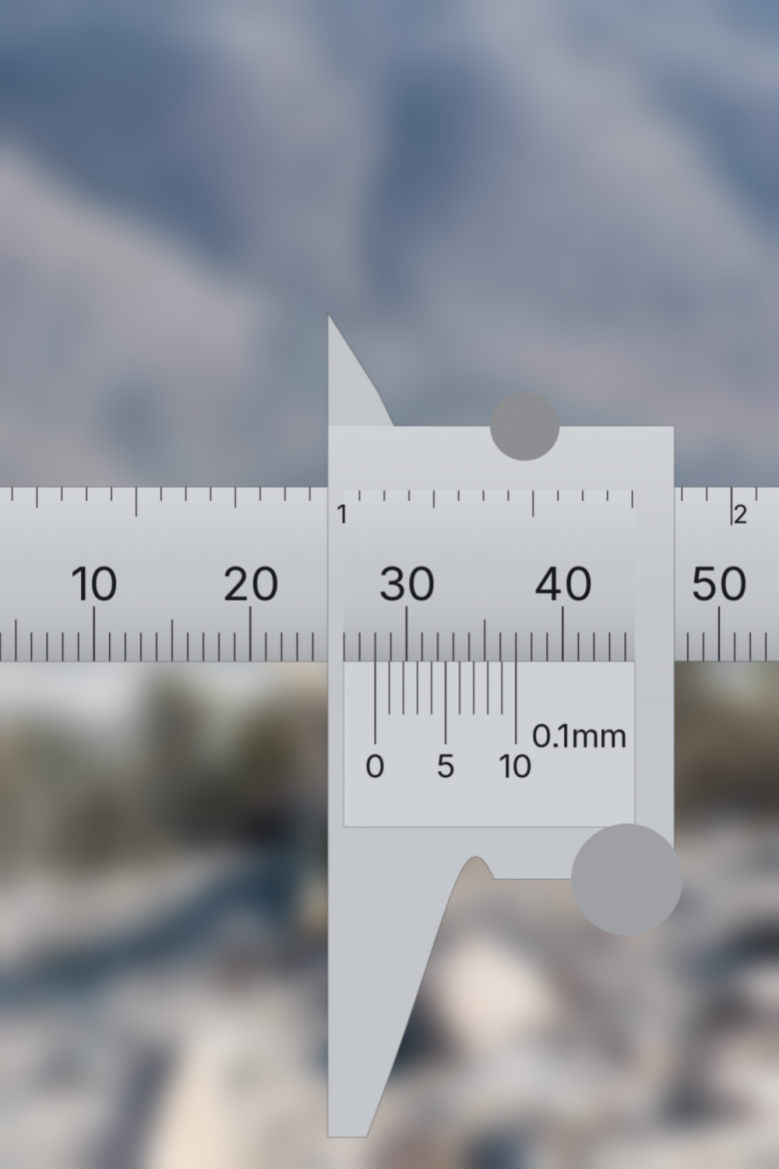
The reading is 28.0mm
